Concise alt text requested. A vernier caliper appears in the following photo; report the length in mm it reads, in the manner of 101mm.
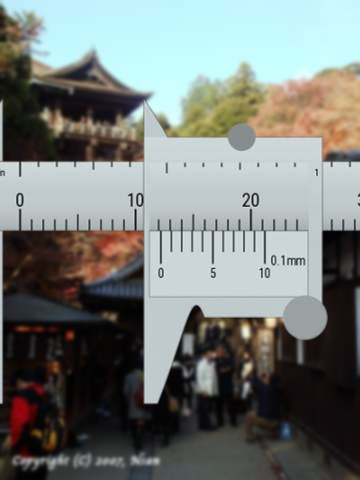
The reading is 12.2mm
